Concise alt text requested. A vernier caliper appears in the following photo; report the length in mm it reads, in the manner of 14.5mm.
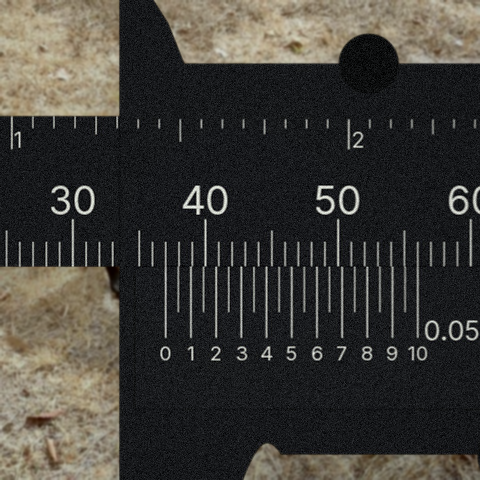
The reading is 37.0mm
